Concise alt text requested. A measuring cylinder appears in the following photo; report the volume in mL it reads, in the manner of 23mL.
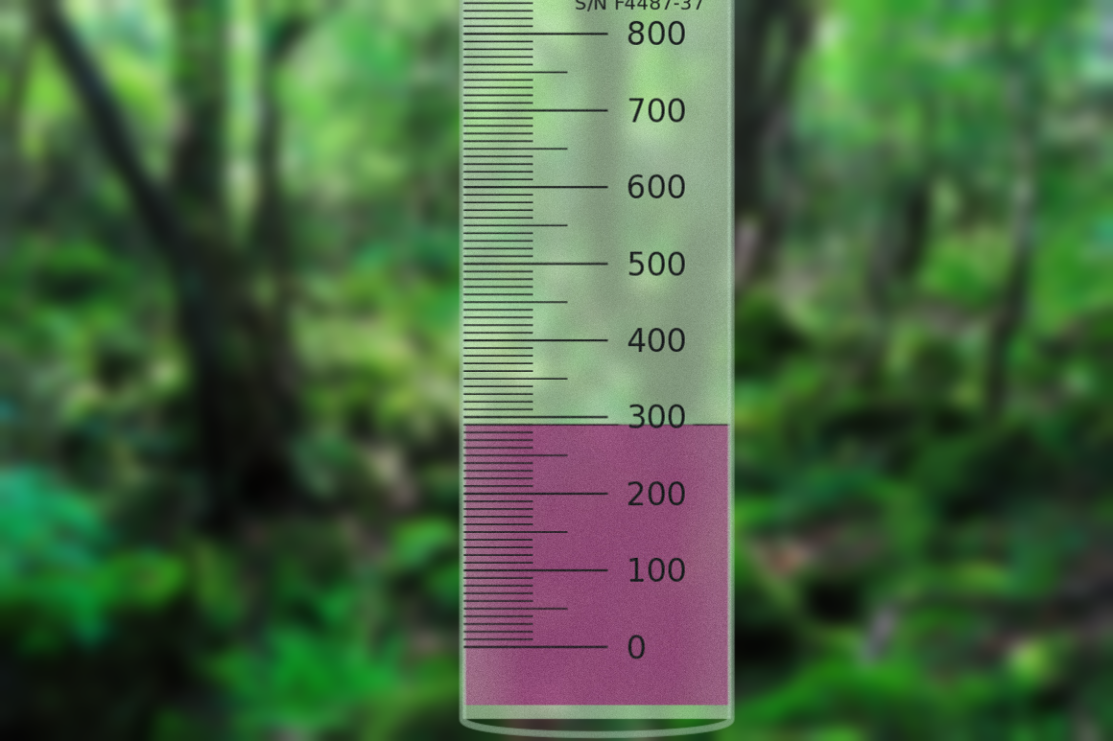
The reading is 290mL
